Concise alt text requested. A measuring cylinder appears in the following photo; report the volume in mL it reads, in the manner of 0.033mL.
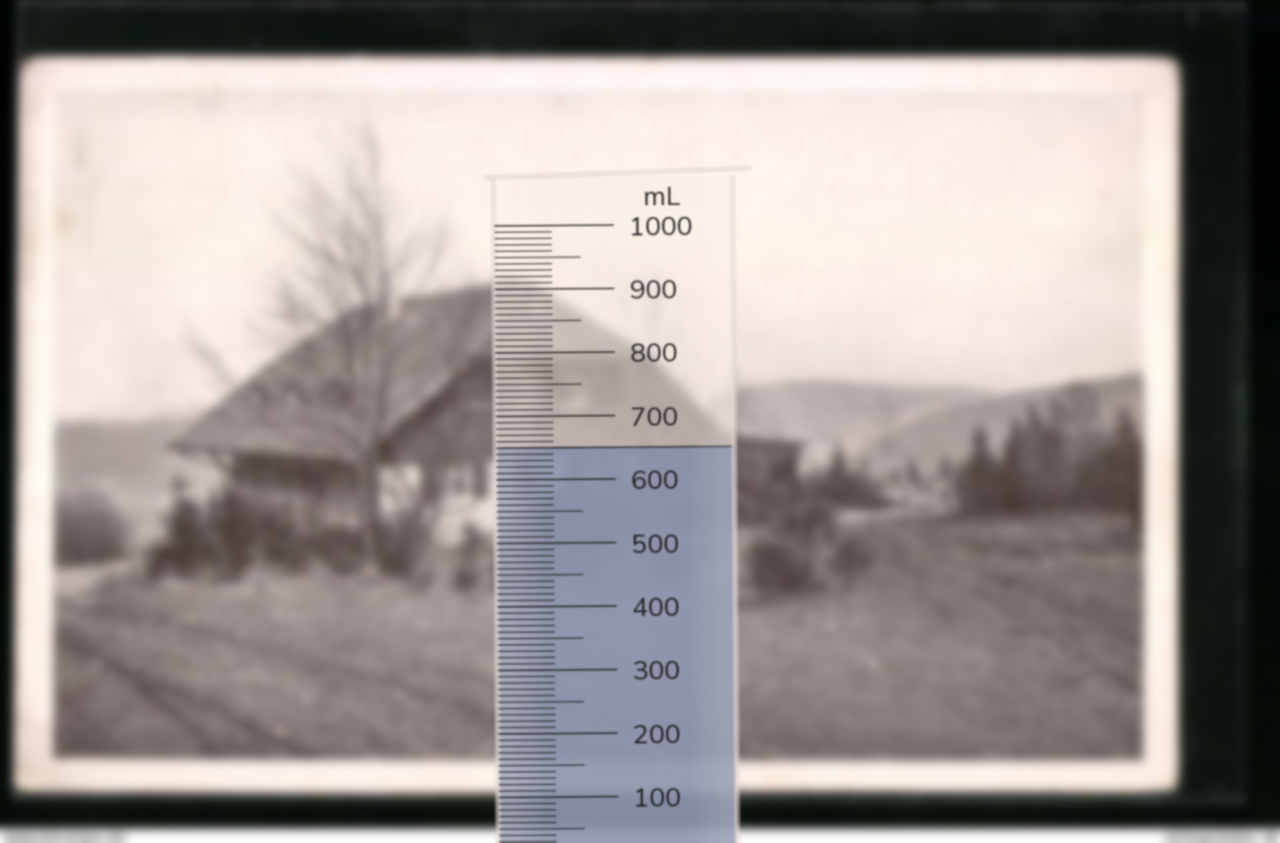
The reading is 650mL
